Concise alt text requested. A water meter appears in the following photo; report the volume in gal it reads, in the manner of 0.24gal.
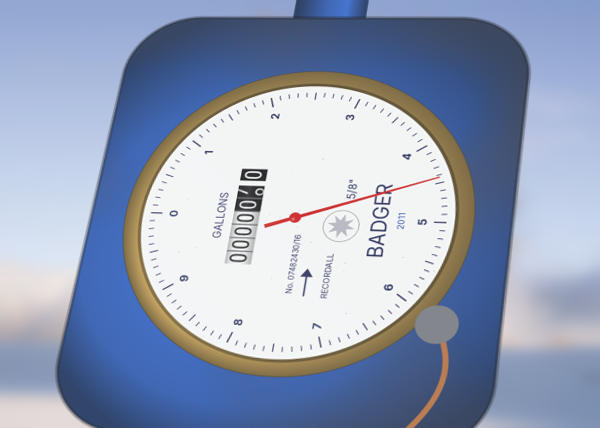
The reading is 74.4gal
